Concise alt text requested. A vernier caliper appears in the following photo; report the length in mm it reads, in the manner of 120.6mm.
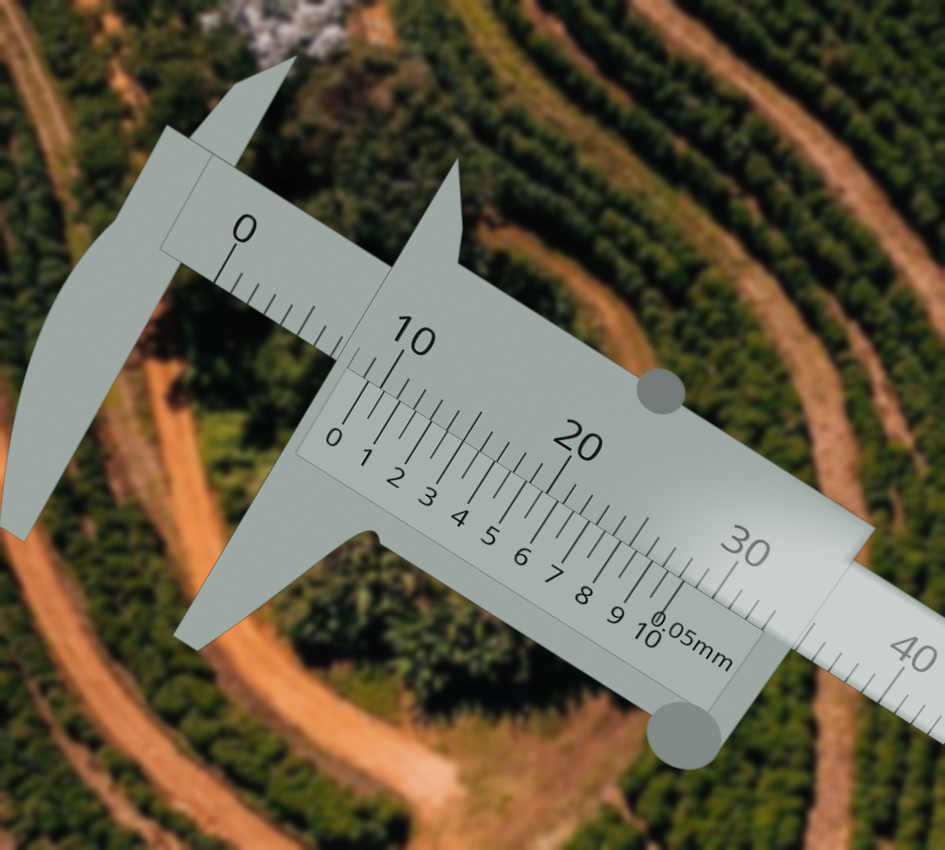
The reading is 9.3mm
